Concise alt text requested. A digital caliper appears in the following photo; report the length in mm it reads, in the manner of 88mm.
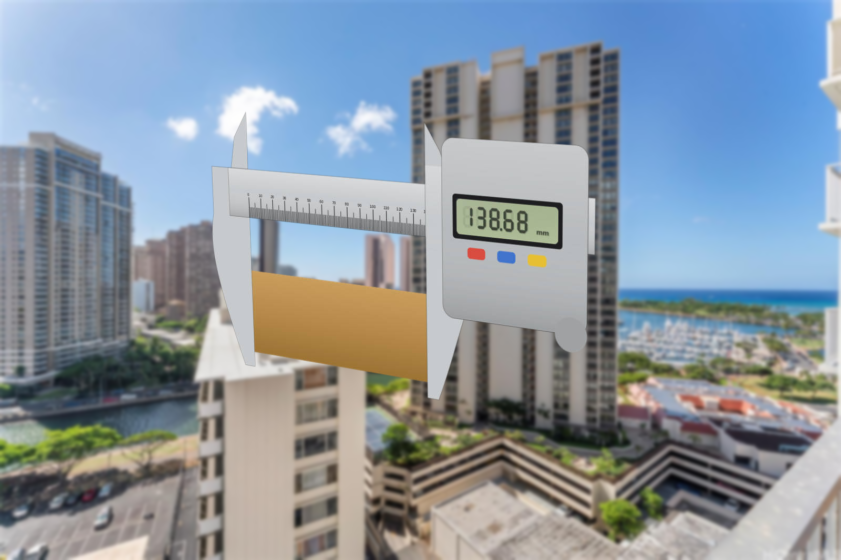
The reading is 138.68mm
